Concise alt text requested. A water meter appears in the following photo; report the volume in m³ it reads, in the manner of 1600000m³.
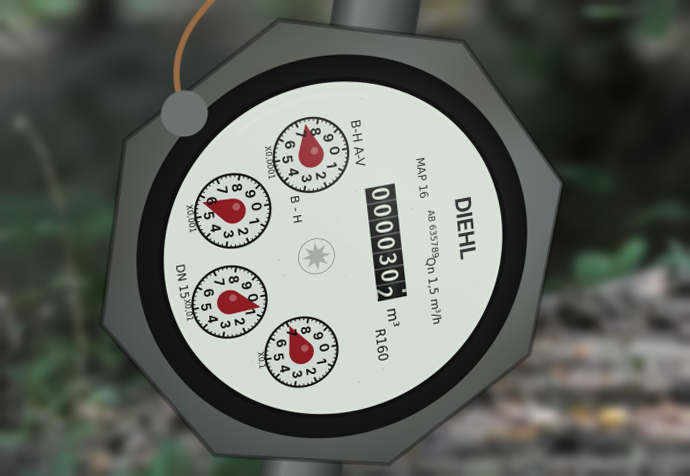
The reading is 301.7057m³
